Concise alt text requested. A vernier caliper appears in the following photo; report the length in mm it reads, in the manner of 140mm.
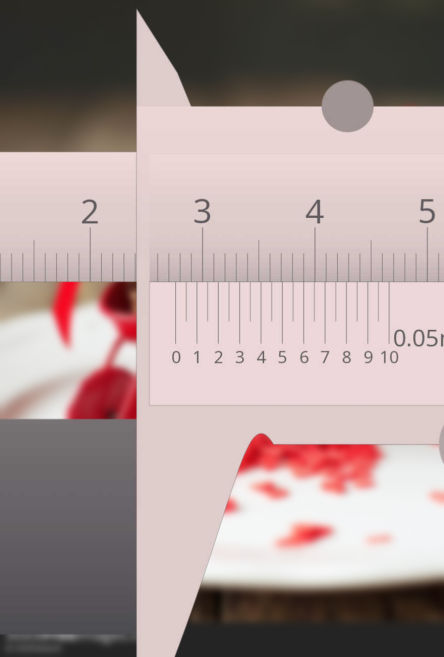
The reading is 27.6mm
